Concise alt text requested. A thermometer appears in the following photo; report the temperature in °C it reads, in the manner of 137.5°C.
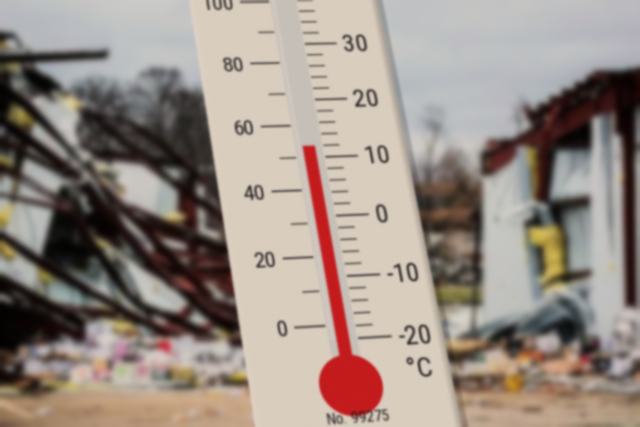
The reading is 12°C
